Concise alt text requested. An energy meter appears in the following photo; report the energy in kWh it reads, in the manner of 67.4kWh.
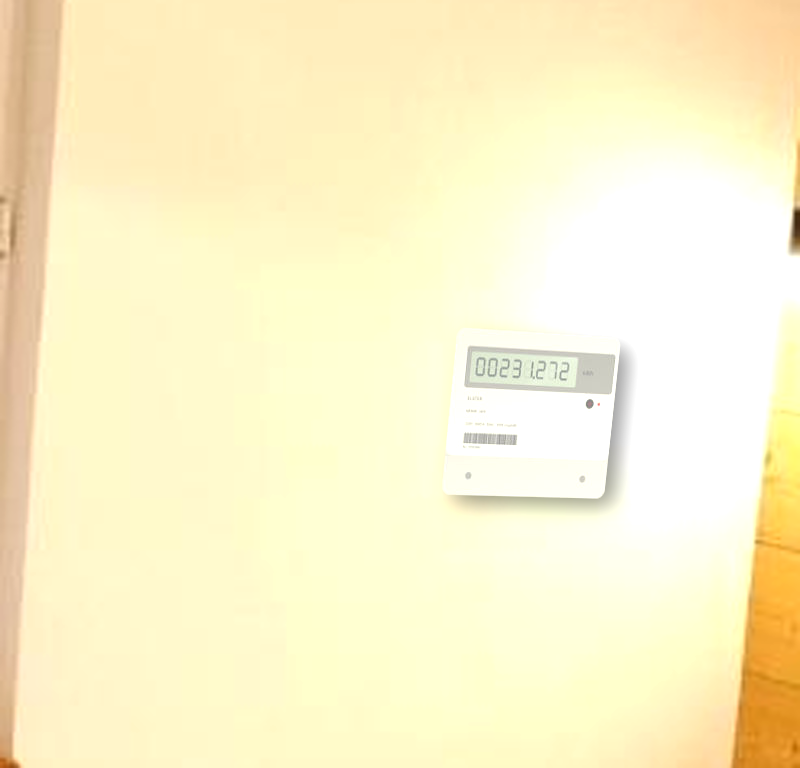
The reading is 231.272kWh
